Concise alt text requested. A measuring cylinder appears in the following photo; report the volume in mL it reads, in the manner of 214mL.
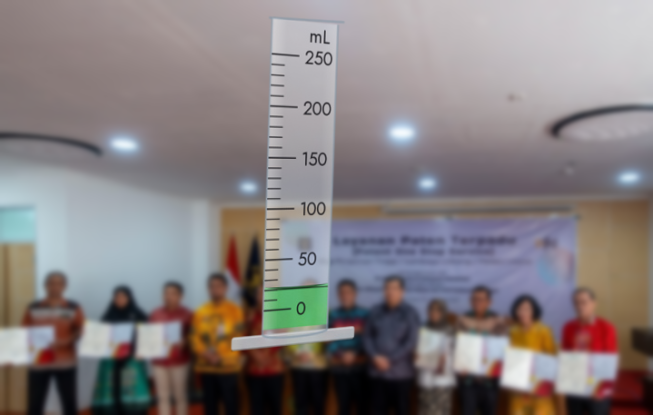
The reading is 20mL
